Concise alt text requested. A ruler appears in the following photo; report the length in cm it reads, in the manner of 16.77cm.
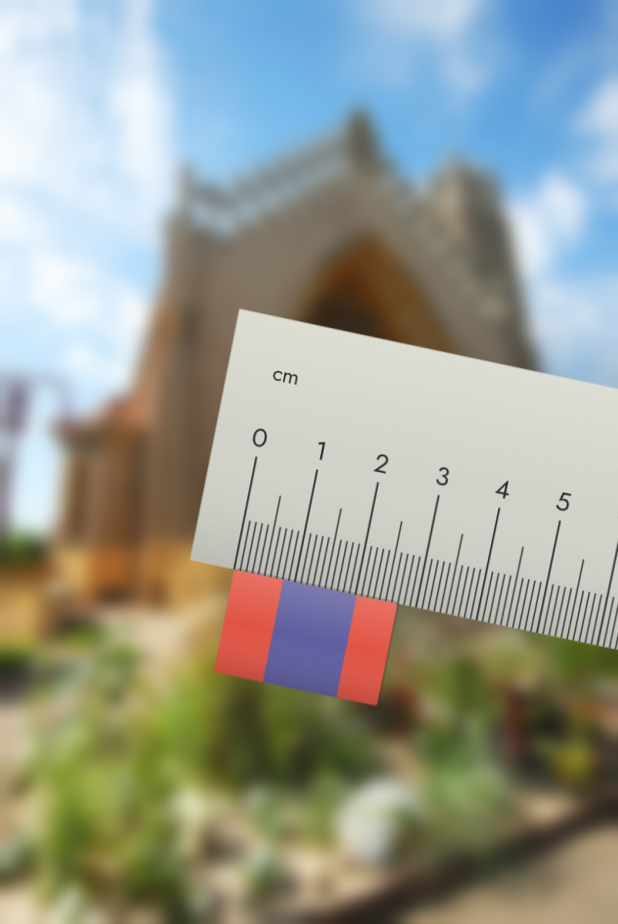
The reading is 2.7cm
